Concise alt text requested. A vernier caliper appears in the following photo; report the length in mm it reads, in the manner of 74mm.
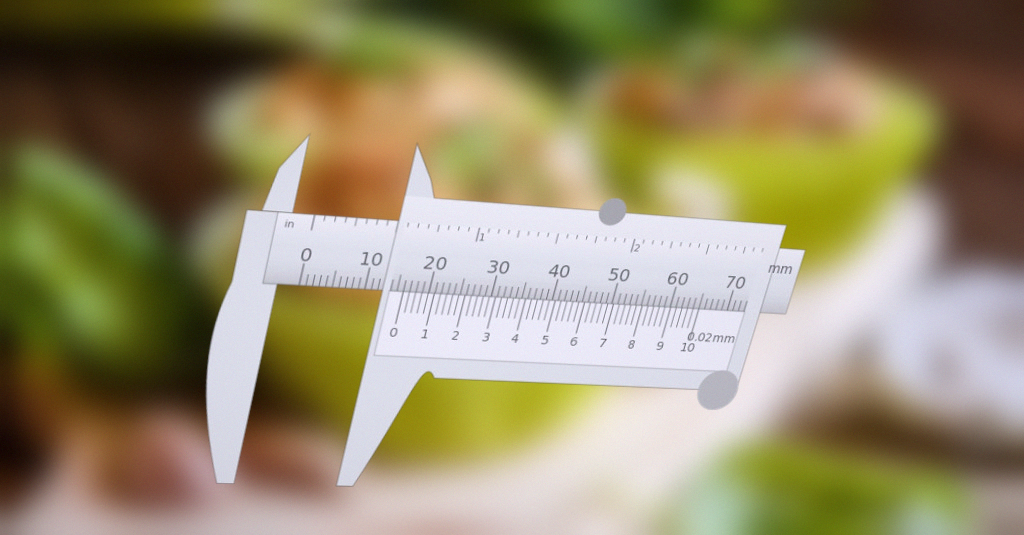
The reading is 16.0mm
